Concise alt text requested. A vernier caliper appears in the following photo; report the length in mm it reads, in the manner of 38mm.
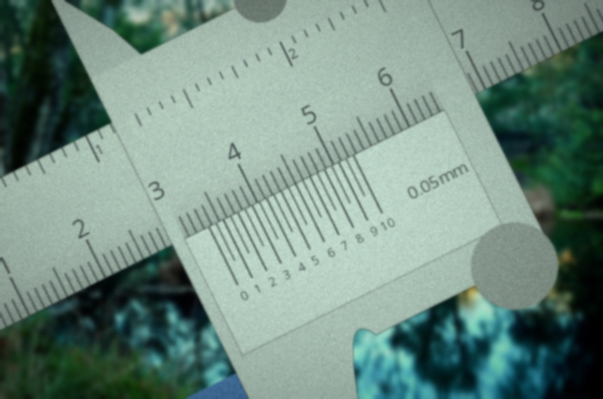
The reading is 33.6mm
